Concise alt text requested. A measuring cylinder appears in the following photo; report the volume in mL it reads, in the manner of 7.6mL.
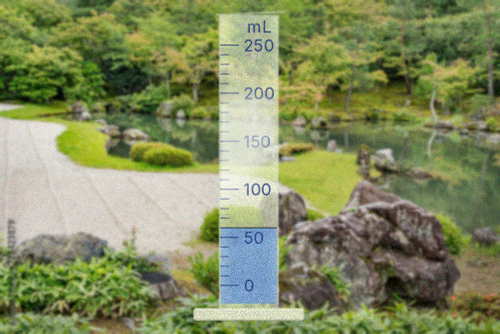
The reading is 60mL
